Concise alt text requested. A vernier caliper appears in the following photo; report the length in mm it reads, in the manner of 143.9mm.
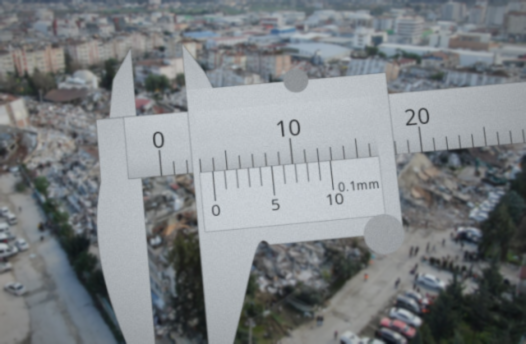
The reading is 3.9mm
